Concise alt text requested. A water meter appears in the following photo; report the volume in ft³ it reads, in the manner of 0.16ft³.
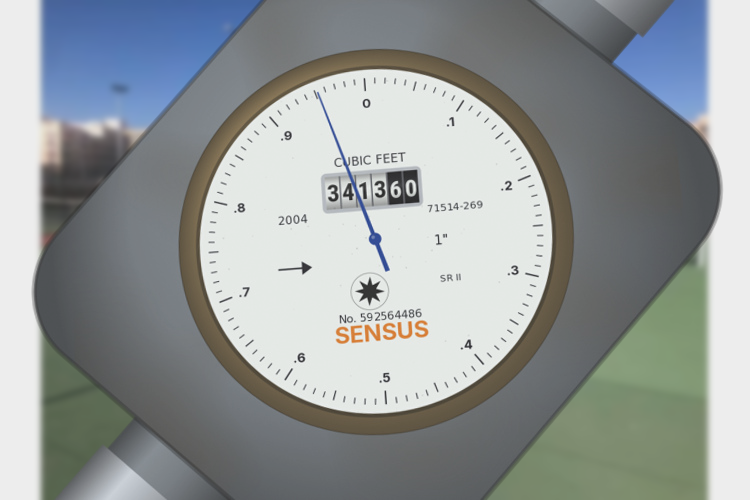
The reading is 341359.95ft³
